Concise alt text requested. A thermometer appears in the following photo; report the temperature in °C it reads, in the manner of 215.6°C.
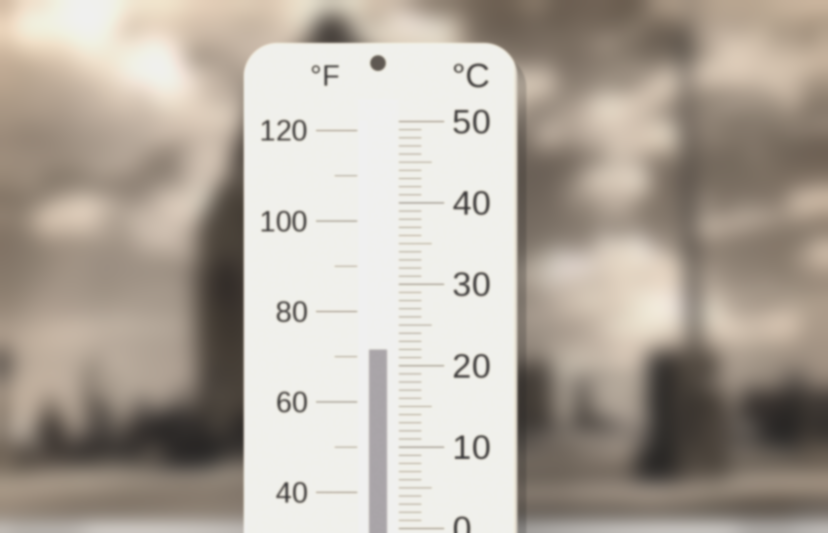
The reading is 22°C
